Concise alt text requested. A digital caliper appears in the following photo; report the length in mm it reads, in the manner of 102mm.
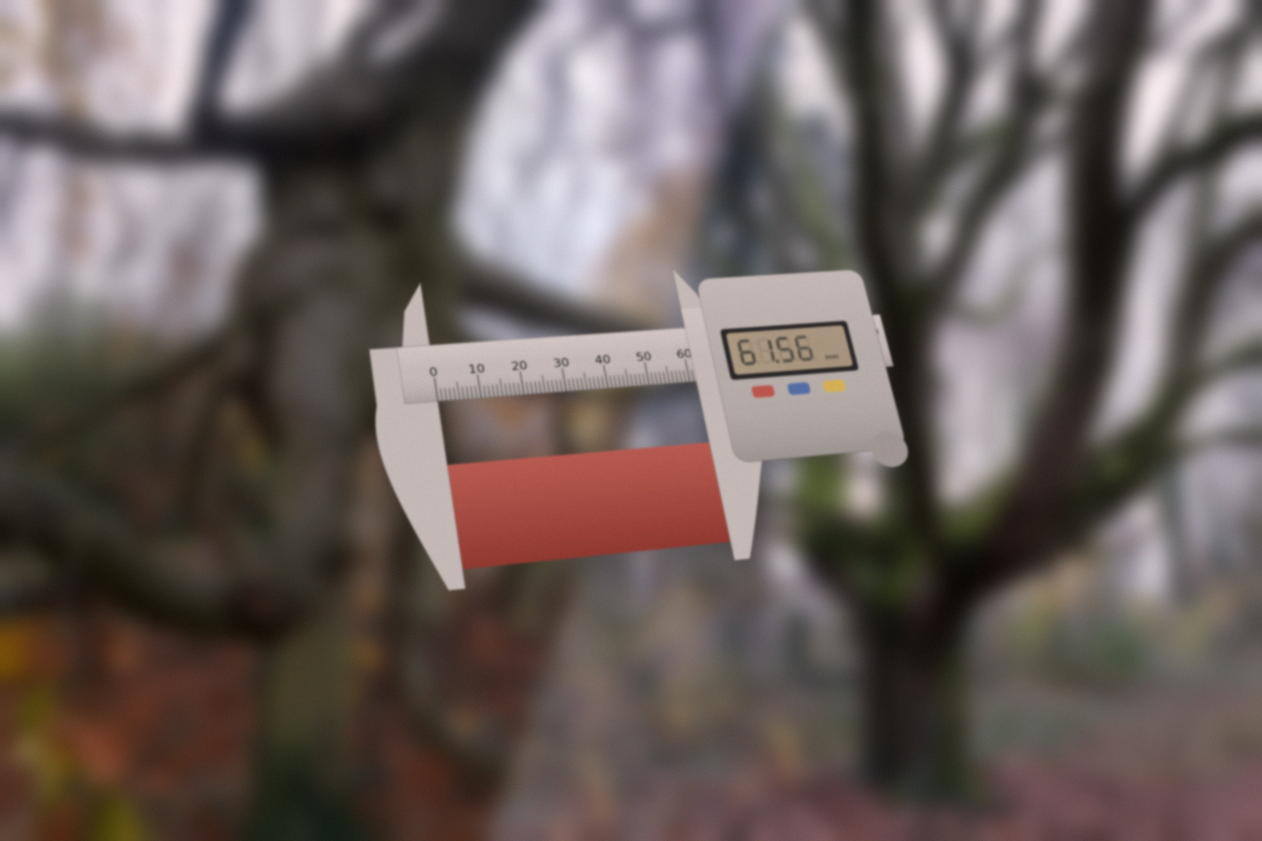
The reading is 61.56mm
